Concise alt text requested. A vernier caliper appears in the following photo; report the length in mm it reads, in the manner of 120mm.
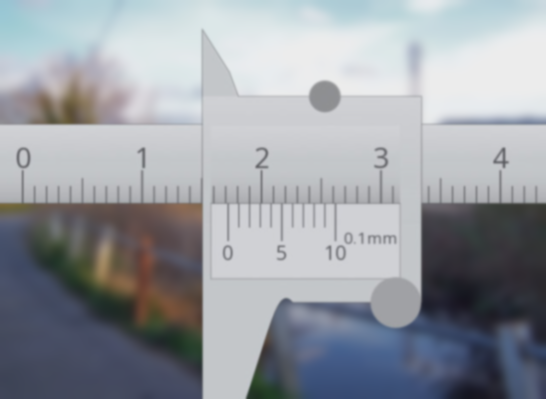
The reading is 17.2mm
